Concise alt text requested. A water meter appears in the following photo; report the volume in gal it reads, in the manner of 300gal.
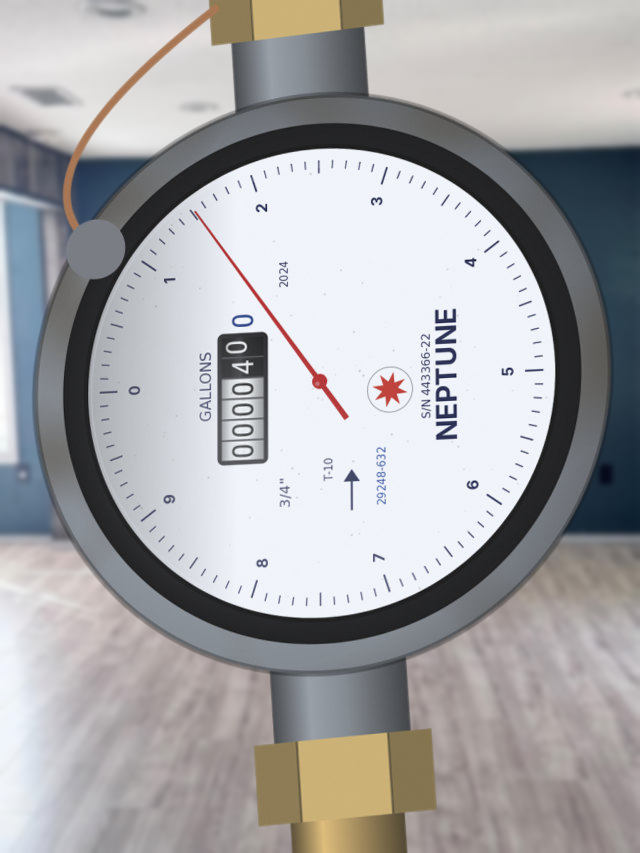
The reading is 401.5gal
